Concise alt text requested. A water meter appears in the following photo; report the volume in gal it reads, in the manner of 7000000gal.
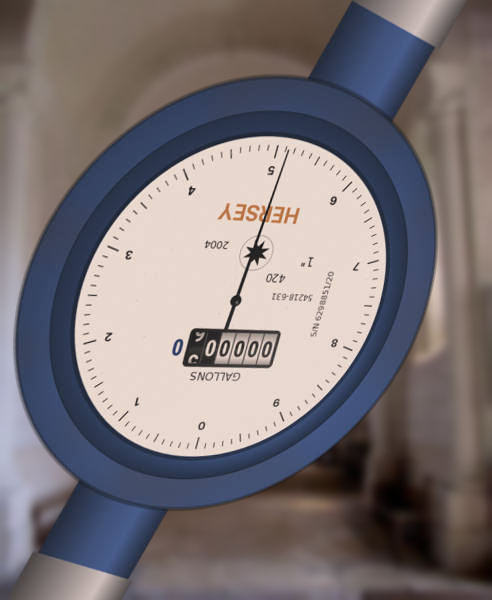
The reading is 55.1gal
